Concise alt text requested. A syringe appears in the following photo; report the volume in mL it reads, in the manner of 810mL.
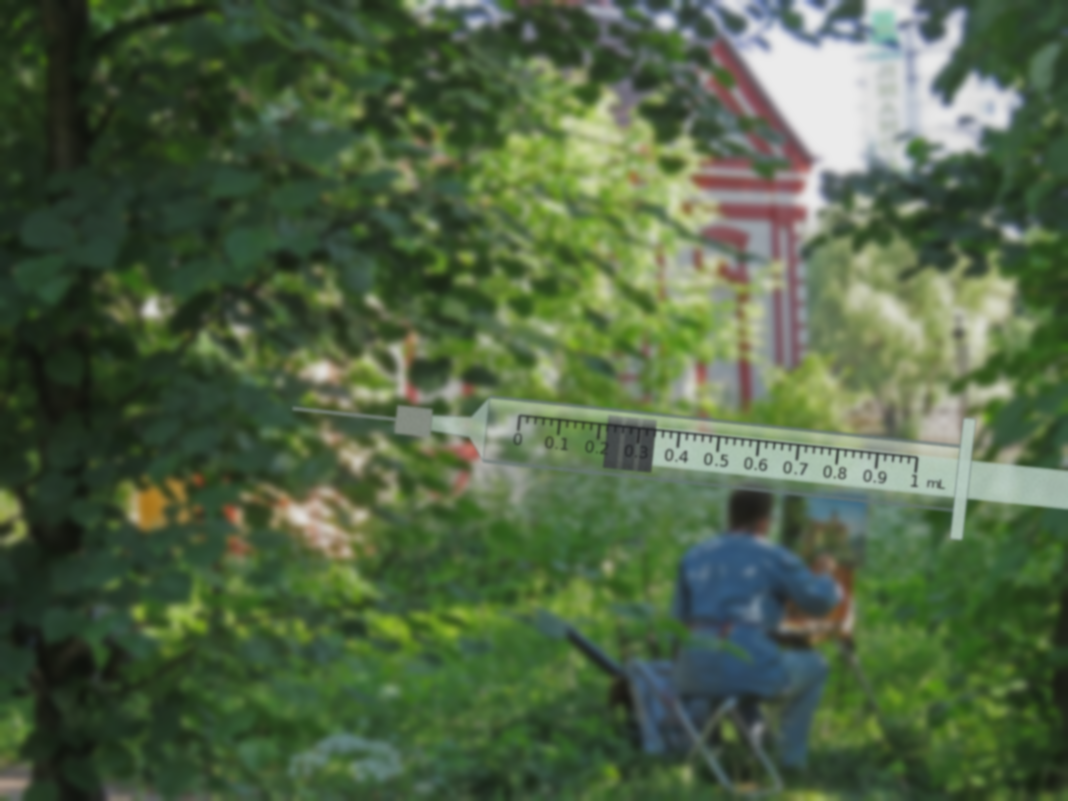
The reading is 0.22mL
